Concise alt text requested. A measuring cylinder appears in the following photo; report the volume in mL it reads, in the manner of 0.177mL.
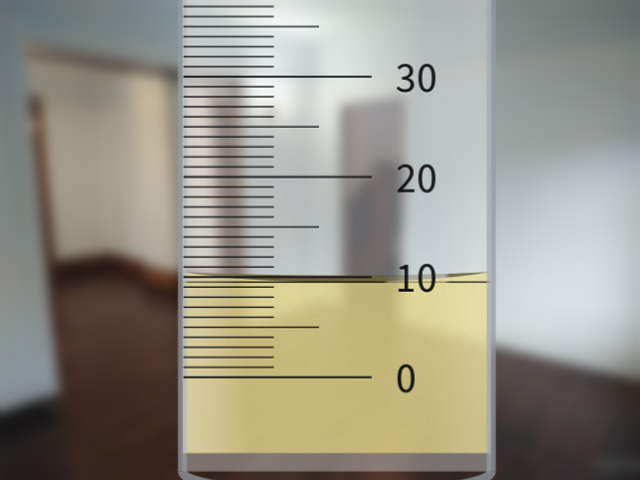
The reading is 9.5mL
